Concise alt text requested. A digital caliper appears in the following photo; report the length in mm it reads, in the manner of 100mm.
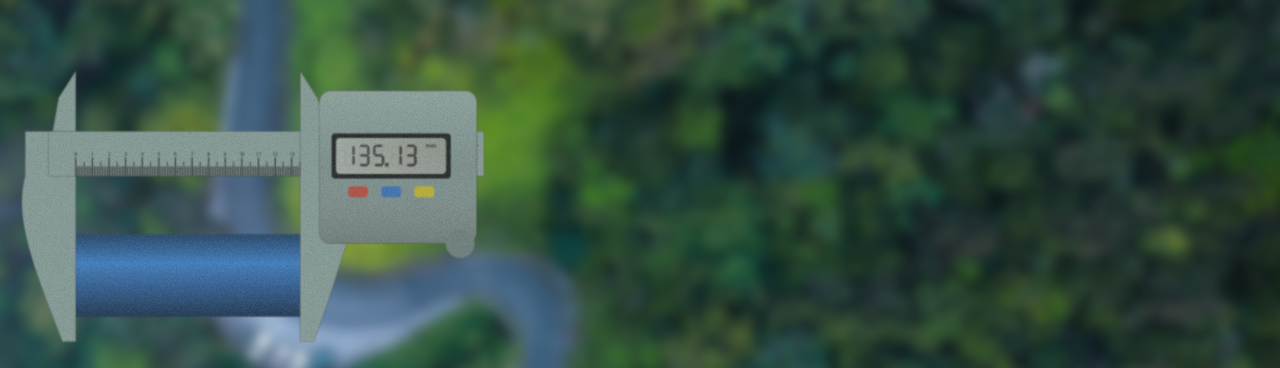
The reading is 135.13mm
